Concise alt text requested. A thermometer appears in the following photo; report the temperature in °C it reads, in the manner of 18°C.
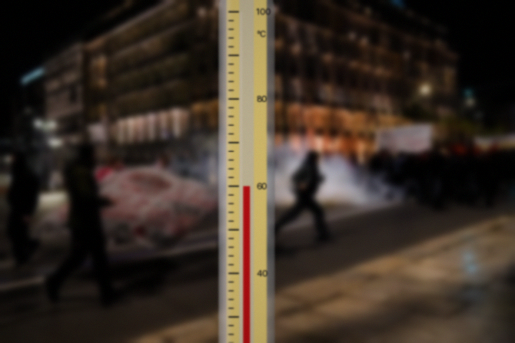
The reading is 60°C
